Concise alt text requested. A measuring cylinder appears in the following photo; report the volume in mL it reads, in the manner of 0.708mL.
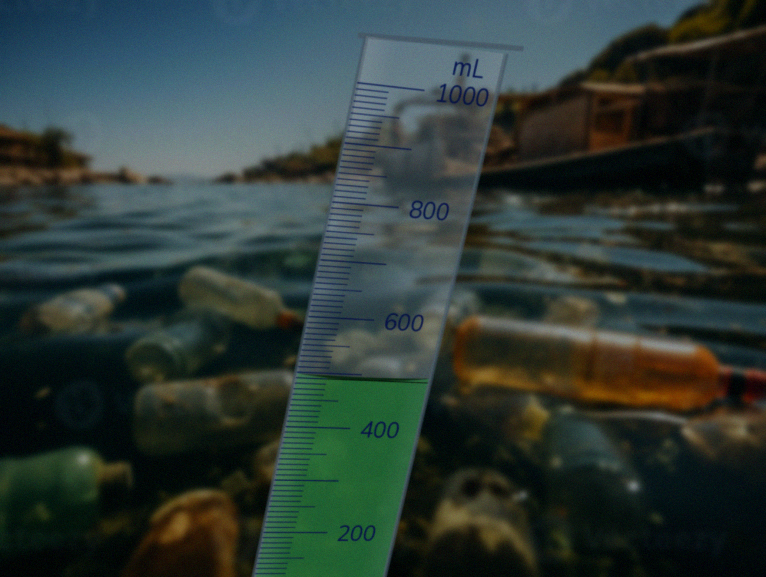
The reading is 490mL
